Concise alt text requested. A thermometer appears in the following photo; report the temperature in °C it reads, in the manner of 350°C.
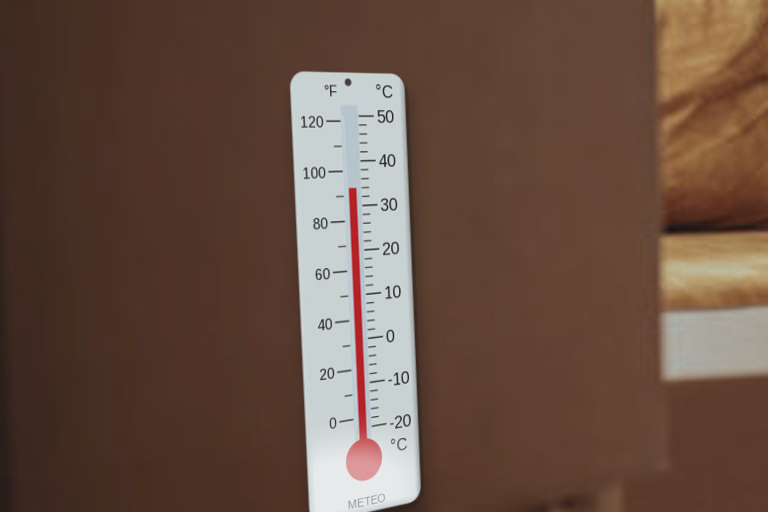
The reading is 34°C
